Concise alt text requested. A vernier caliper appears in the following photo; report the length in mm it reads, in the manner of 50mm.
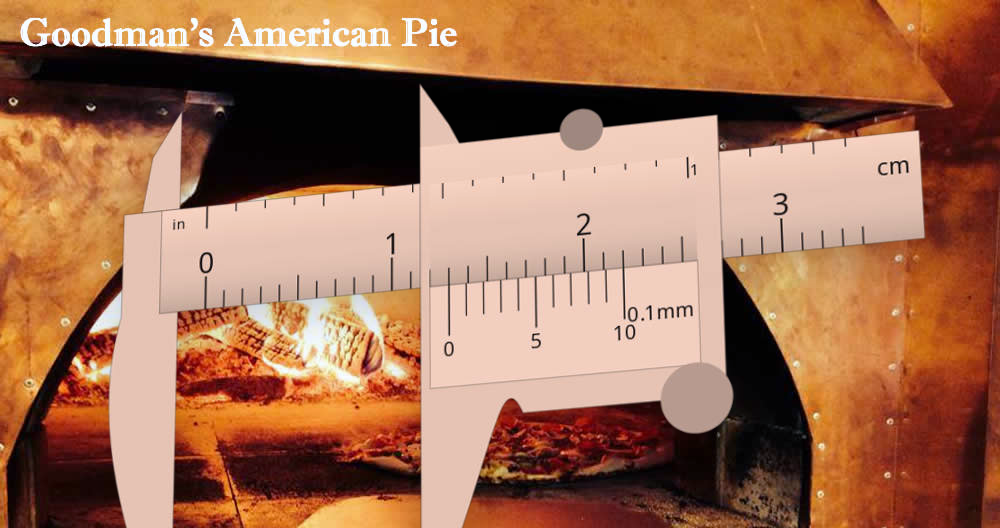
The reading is 13.0mm
